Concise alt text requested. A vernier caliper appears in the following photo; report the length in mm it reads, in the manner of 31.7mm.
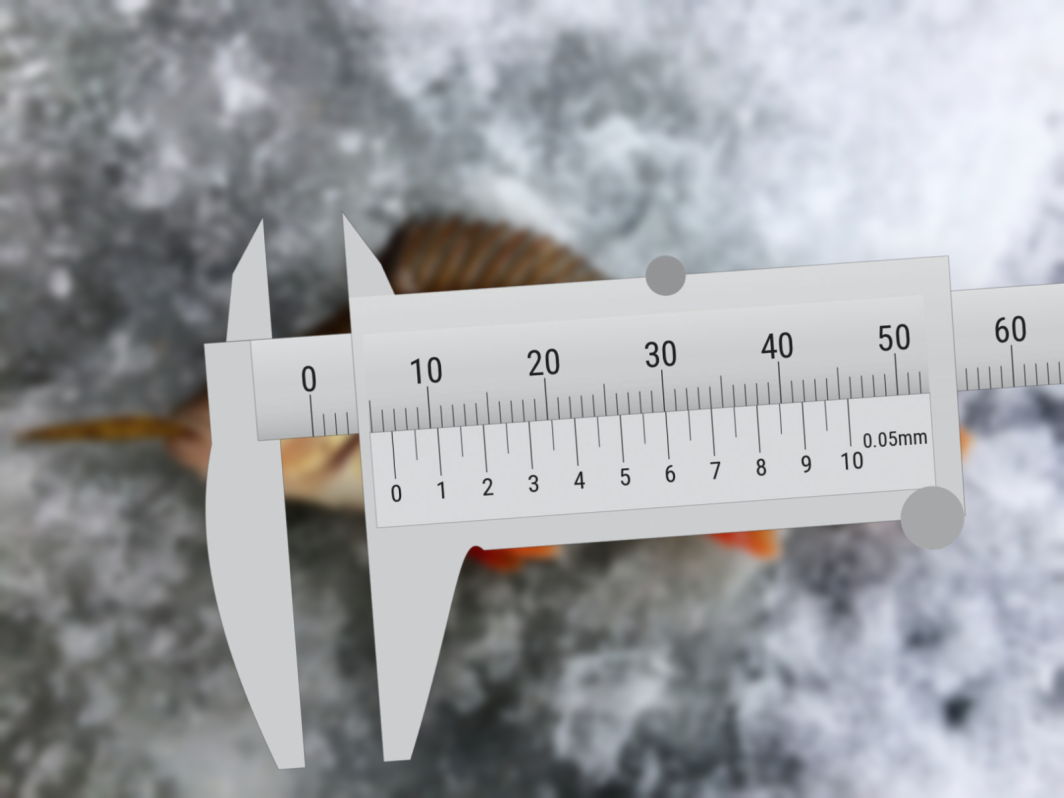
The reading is 6.7mm
